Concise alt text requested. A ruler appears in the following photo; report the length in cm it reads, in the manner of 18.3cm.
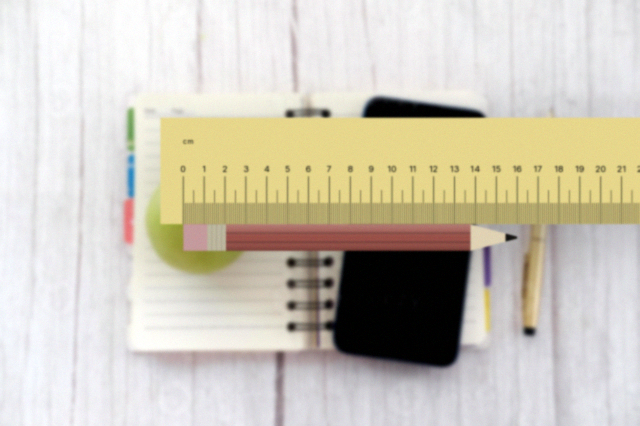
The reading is 16cm
